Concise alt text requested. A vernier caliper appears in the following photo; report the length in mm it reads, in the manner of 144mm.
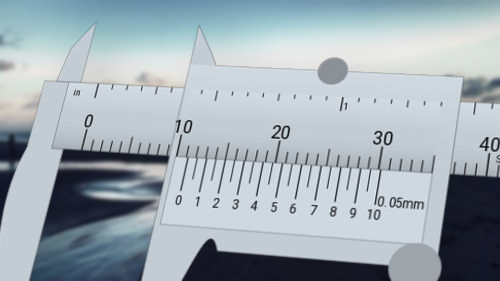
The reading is 11.2mm
